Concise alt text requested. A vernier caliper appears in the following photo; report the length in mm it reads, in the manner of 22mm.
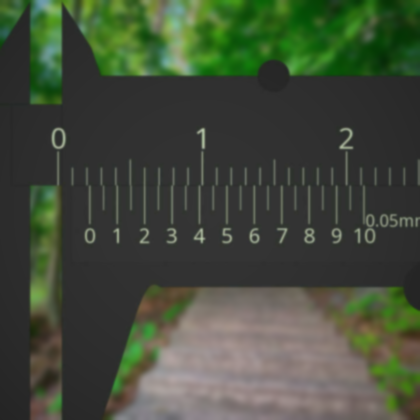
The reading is 2.2mm
